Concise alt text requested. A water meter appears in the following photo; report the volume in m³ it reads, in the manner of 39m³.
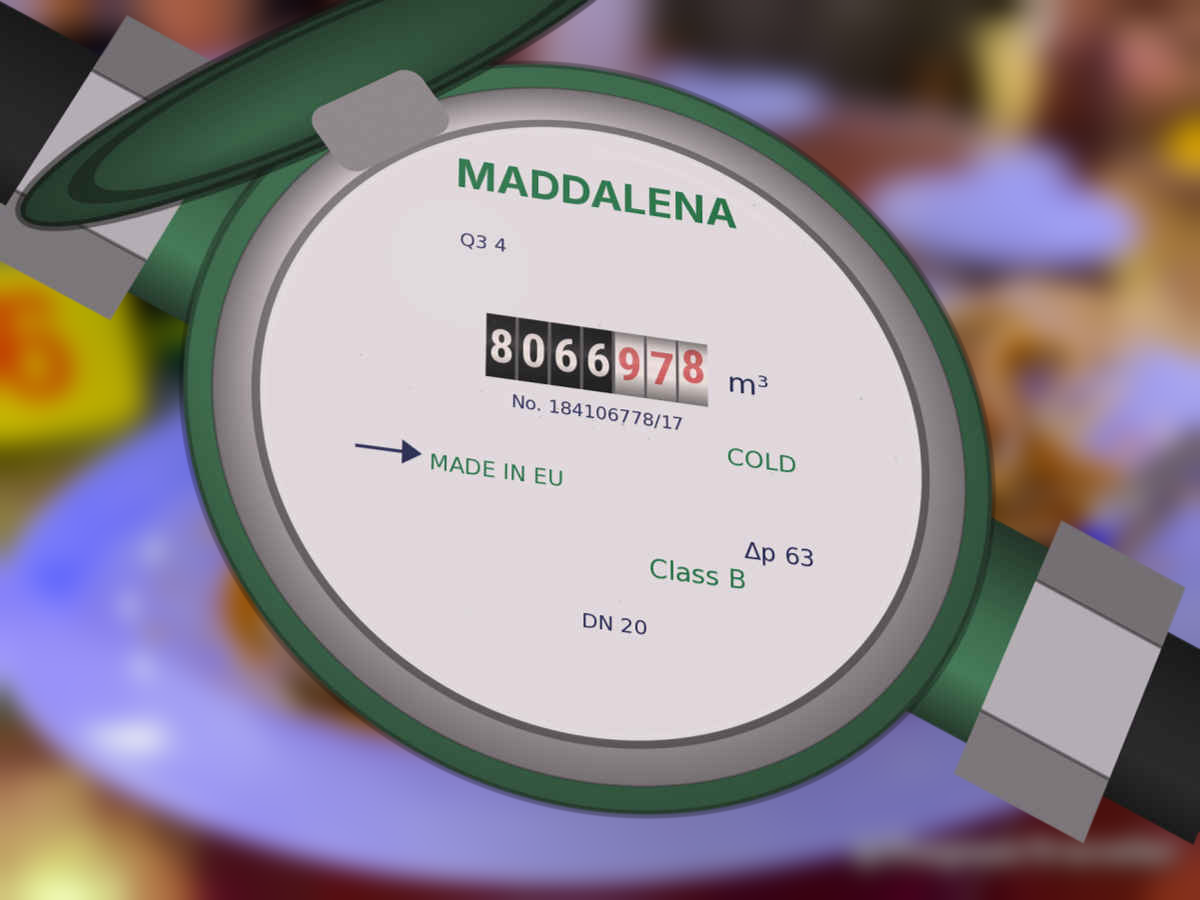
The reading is 8066.978m³
